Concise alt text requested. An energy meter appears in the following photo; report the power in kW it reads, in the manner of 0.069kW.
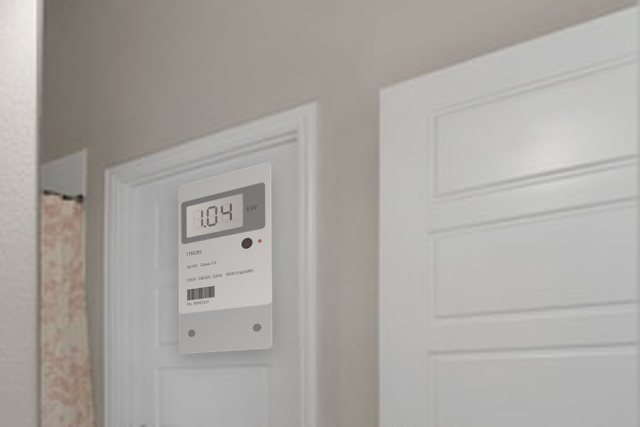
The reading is 1.04kW
